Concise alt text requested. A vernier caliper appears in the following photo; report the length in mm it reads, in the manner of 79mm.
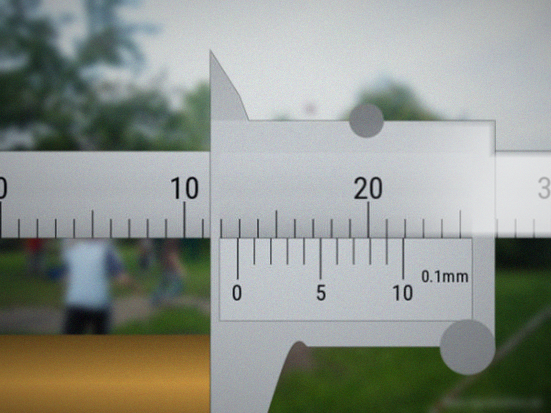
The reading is 12.9mm
